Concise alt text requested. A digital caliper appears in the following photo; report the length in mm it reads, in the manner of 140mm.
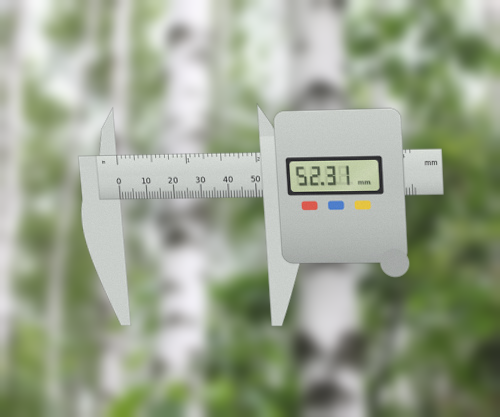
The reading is 52.31mm
